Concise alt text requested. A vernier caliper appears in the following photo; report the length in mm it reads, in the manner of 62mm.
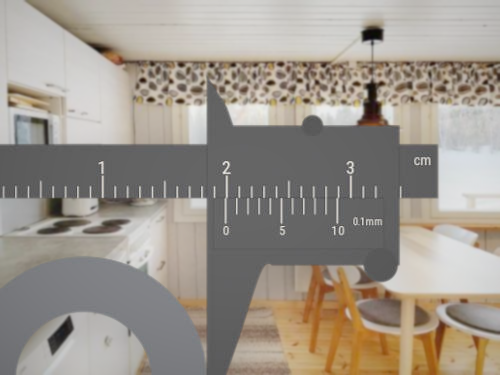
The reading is 19.9mm
